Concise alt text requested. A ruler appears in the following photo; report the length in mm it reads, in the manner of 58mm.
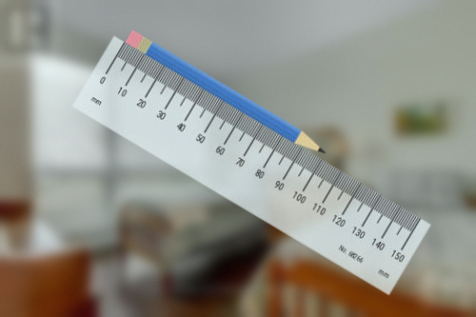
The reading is 100mm
